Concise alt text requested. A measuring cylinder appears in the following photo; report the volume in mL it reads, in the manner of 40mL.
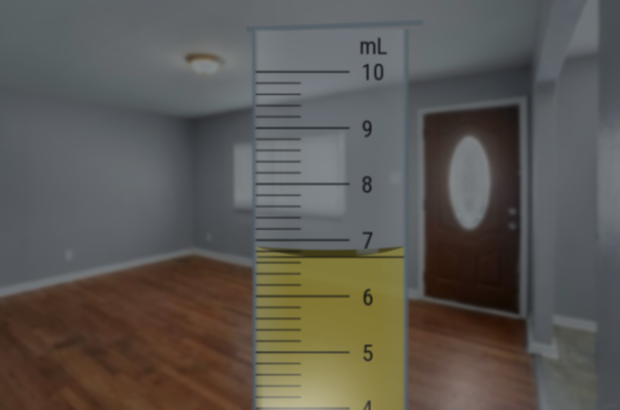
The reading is 6.7mL
